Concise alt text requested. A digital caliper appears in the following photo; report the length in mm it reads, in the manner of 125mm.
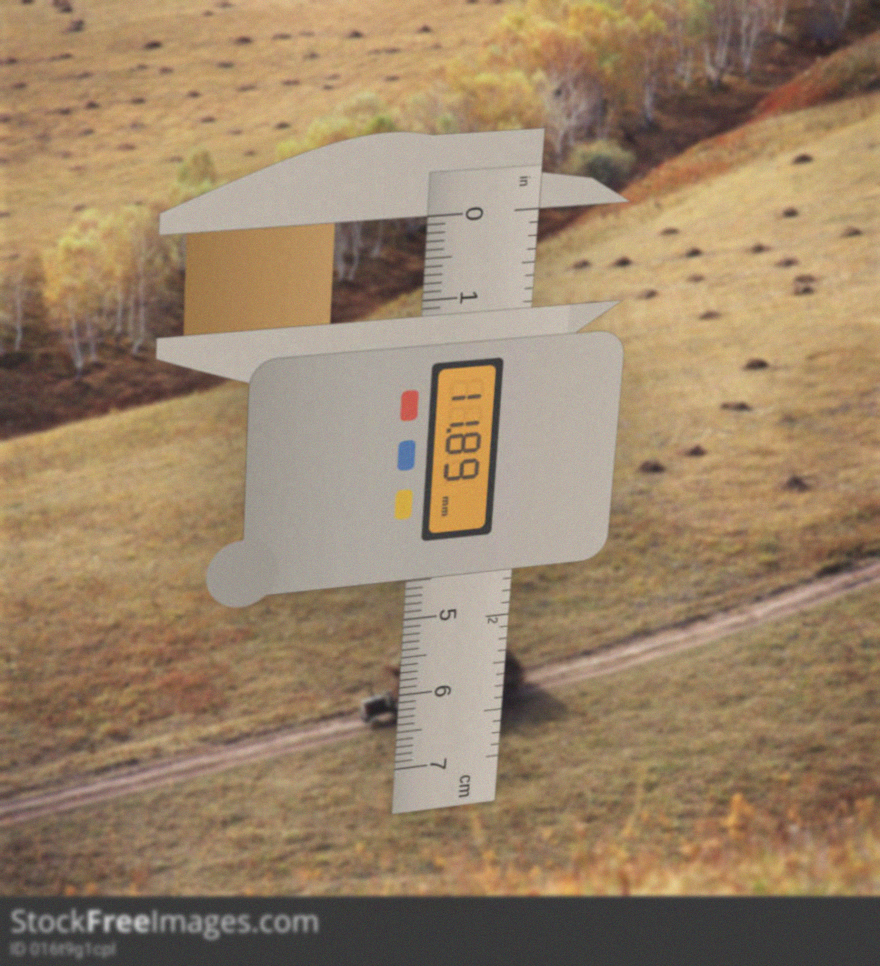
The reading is 11.89mm
